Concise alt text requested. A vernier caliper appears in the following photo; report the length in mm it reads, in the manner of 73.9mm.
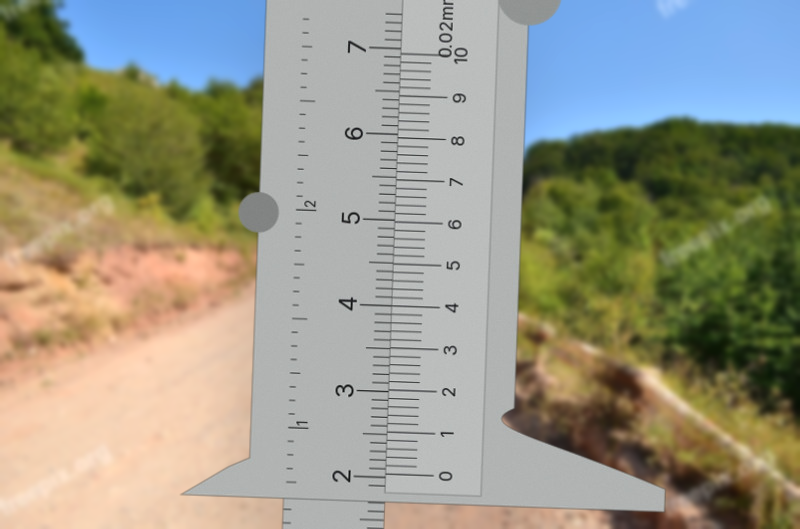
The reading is 20.4mm
